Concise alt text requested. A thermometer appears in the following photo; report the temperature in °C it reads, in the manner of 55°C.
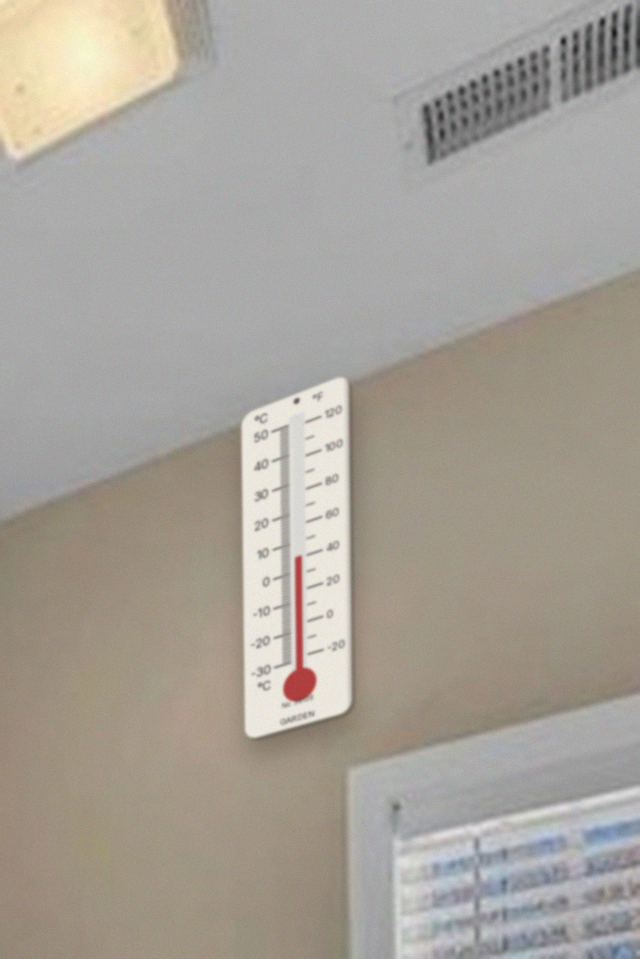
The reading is 5°C
